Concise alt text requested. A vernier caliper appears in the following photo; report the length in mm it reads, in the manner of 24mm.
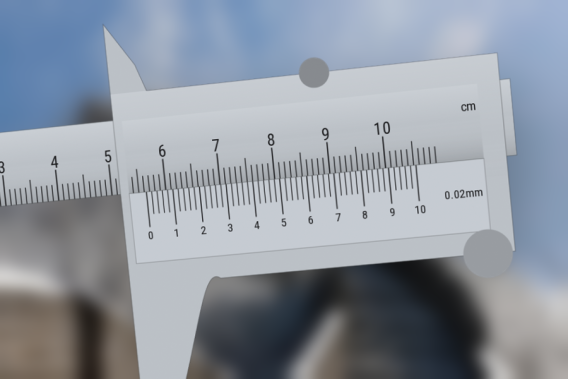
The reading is 56.4mm
